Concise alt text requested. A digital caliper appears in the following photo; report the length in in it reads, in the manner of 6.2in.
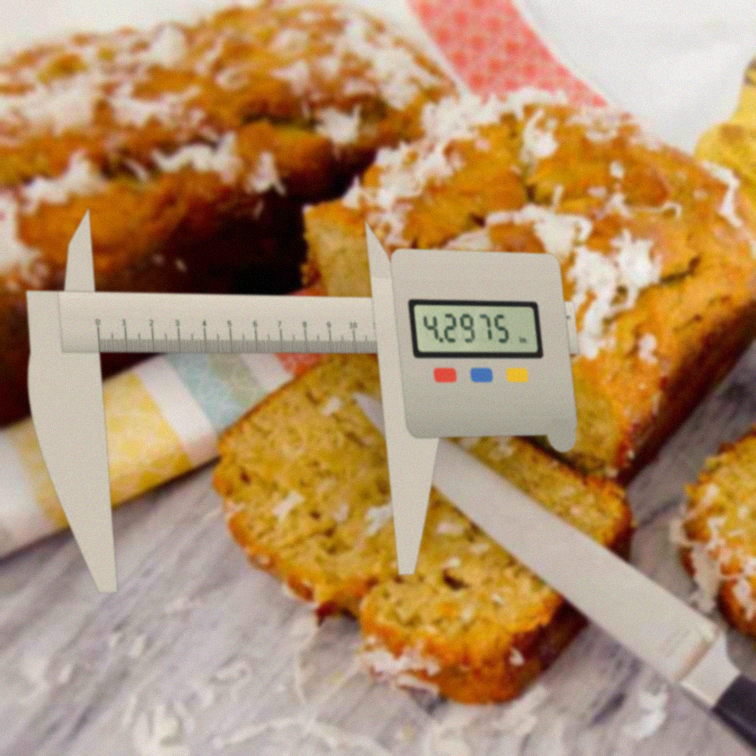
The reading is 4.2975in
